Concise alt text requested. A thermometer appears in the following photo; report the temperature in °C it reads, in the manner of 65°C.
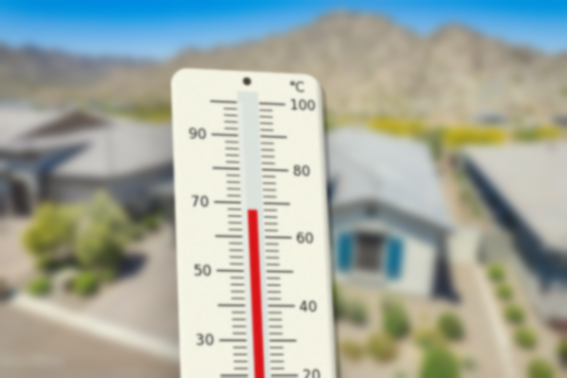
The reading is 68°C
